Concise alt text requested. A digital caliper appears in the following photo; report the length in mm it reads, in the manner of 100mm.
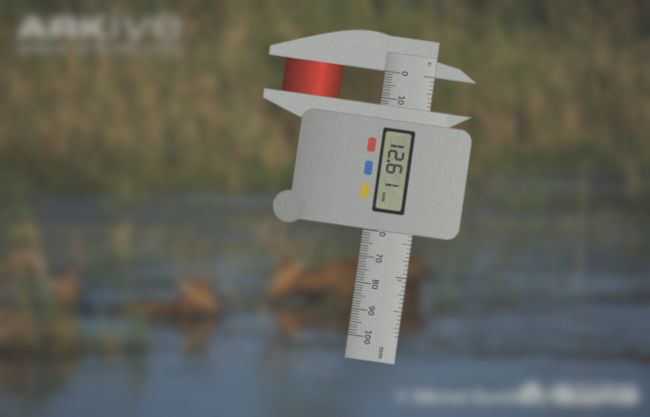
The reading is 12.61mm
